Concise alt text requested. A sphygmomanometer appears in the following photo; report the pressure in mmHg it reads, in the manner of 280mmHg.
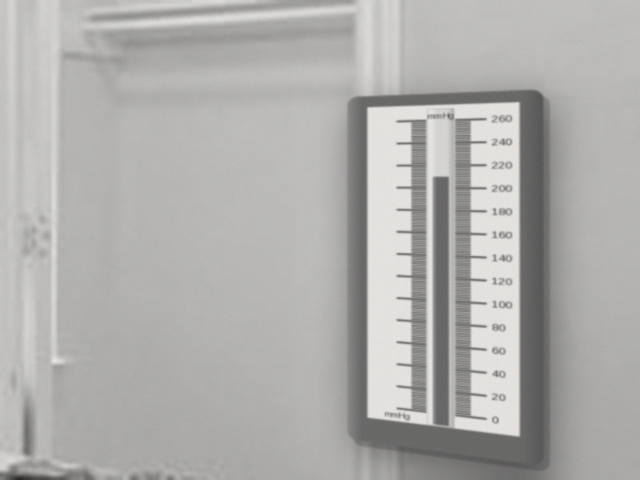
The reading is 210mmHg
